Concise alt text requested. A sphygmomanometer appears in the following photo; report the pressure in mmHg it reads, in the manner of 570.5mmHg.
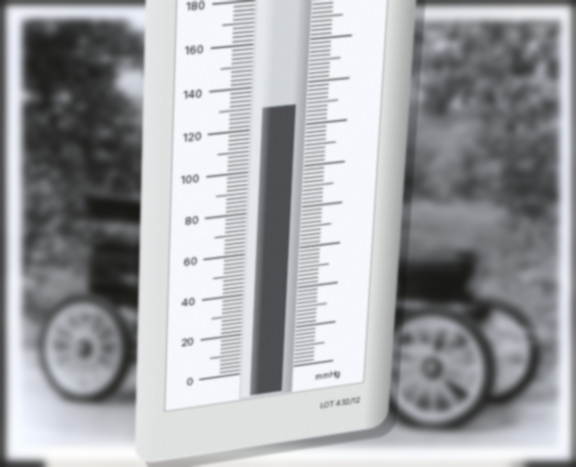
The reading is 130mmHg
